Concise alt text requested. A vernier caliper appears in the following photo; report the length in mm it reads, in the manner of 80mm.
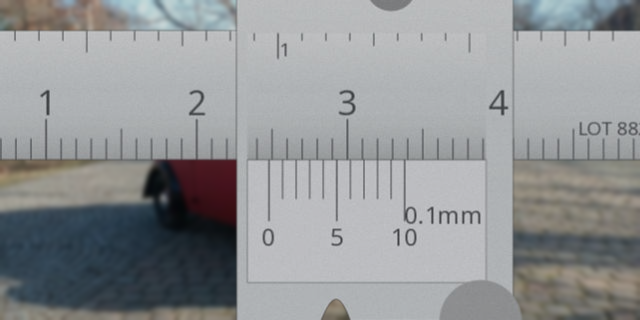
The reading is 24.8mm
